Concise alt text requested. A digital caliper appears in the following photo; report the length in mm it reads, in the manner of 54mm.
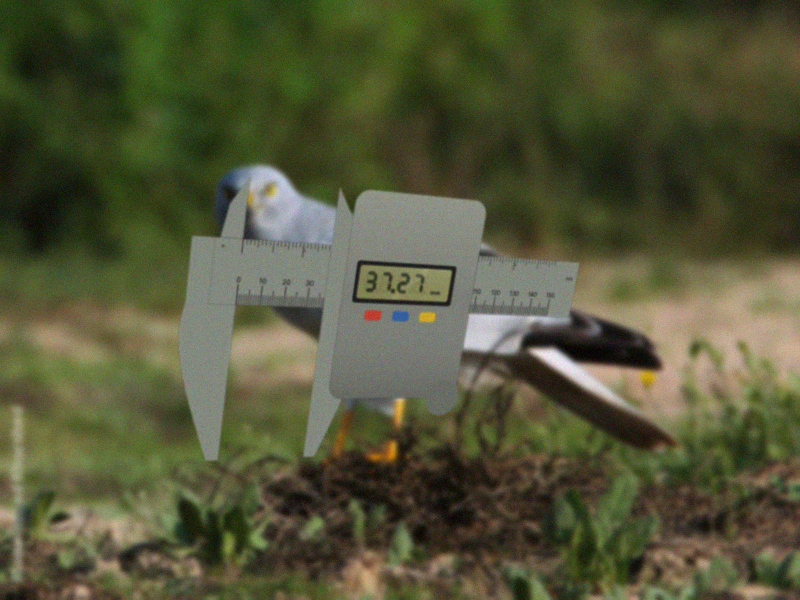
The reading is 37.27mm
